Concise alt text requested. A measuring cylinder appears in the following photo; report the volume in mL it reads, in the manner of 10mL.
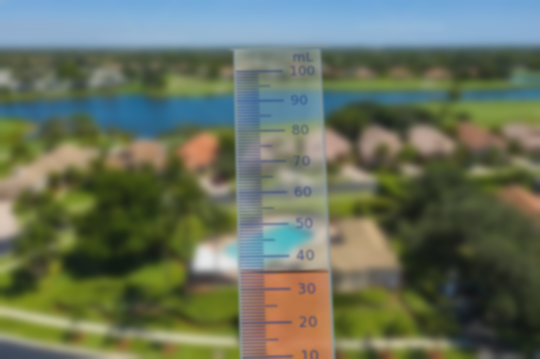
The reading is 35mL
